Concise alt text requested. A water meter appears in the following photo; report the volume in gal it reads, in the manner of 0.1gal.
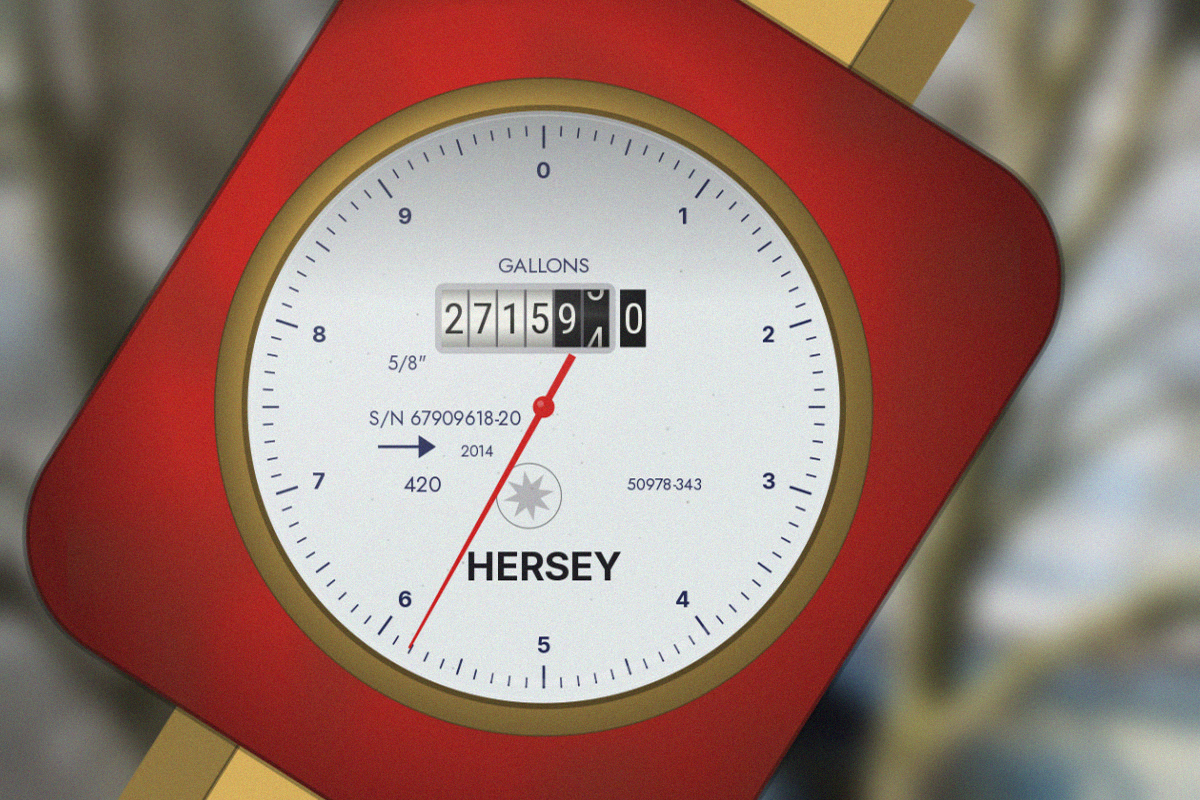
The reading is 2715935.8gal
